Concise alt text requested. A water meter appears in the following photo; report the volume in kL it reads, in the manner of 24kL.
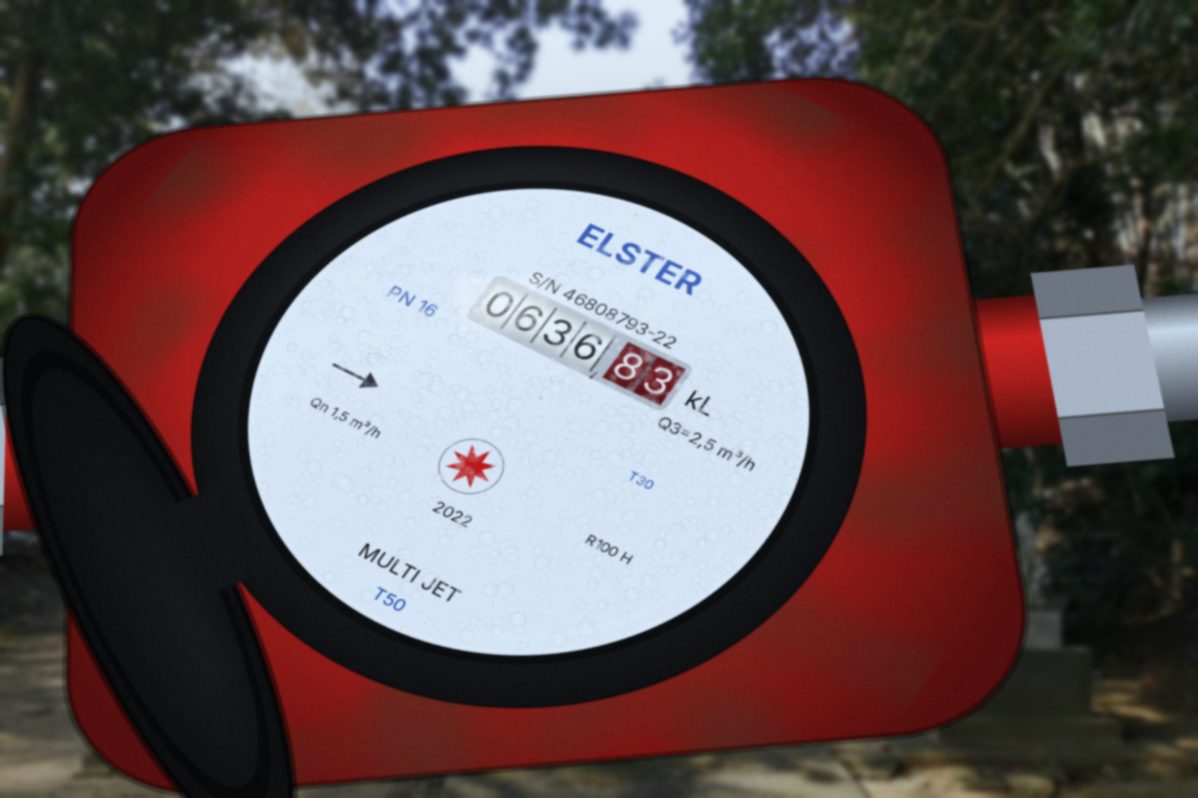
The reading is 636.83kL
